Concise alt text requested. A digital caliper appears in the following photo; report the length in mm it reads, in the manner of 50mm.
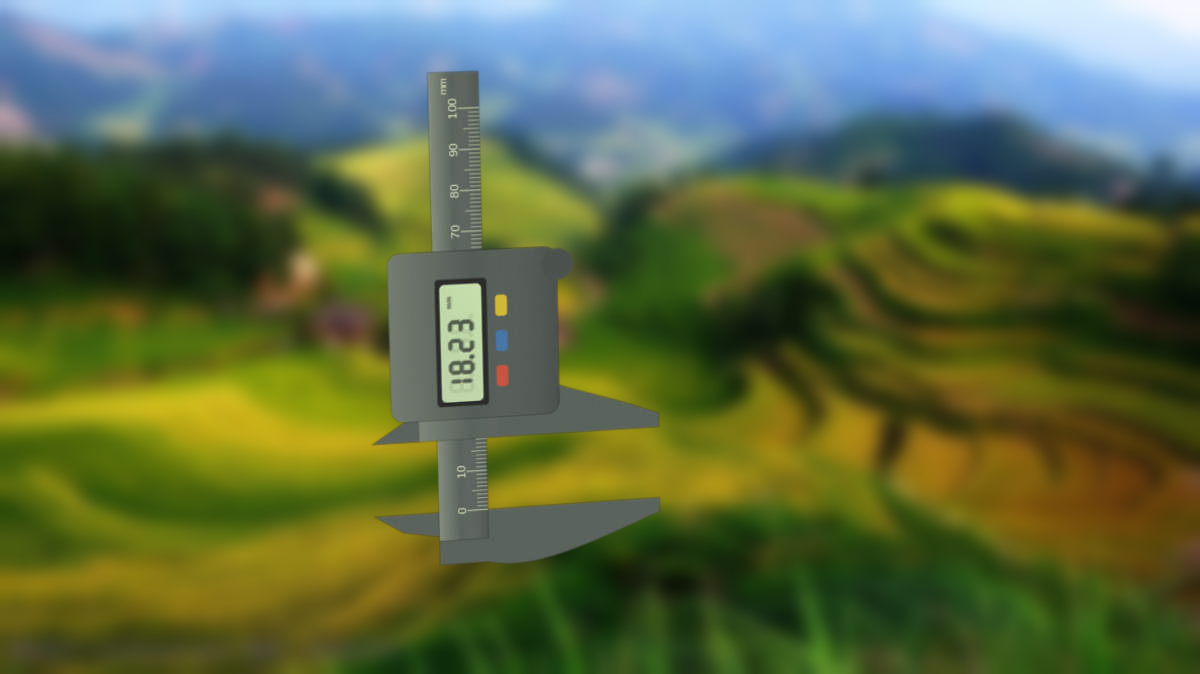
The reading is 18.23mm
